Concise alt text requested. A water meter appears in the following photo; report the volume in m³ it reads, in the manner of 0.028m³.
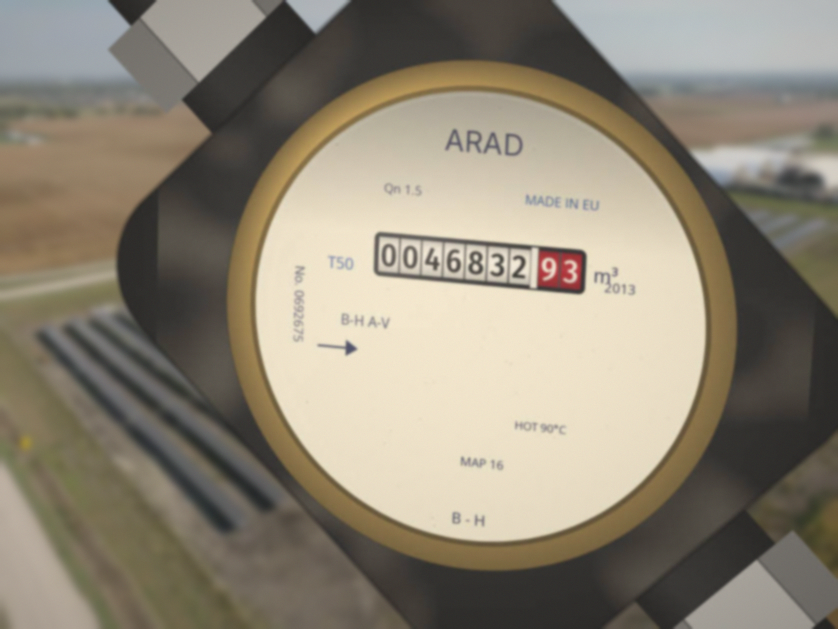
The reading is 46832.93m³
